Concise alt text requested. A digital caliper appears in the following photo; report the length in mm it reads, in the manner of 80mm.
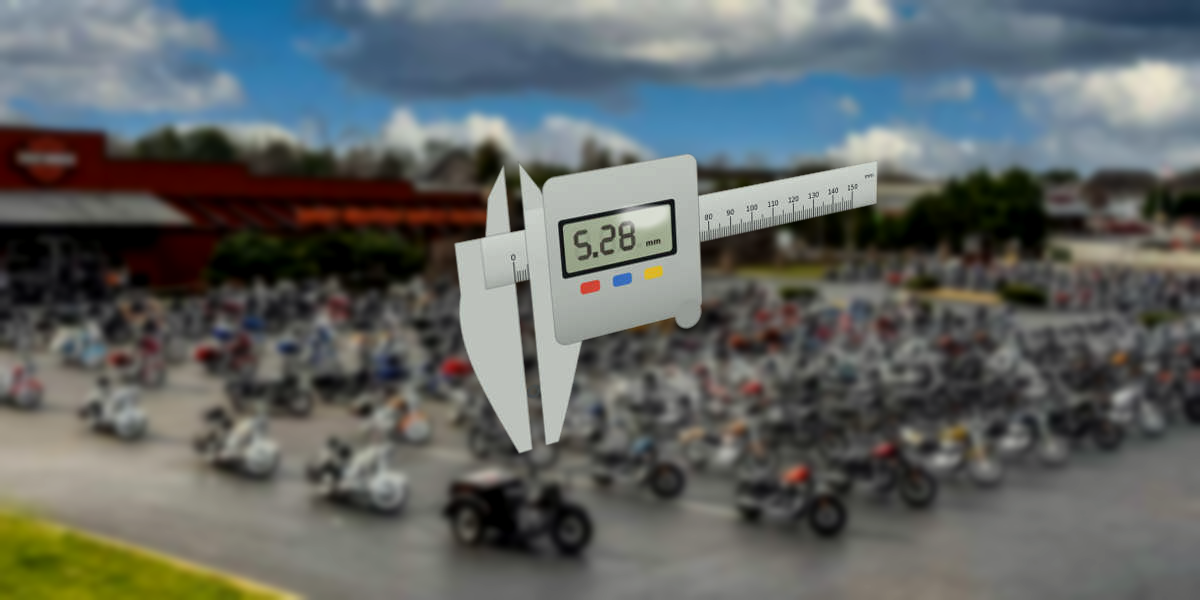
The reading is 5.28mm
